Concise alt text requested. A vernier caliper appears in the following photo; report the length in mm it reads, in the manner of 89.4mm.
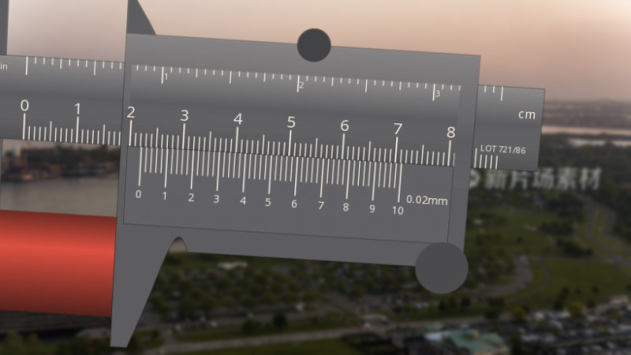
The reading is 22.2mm
